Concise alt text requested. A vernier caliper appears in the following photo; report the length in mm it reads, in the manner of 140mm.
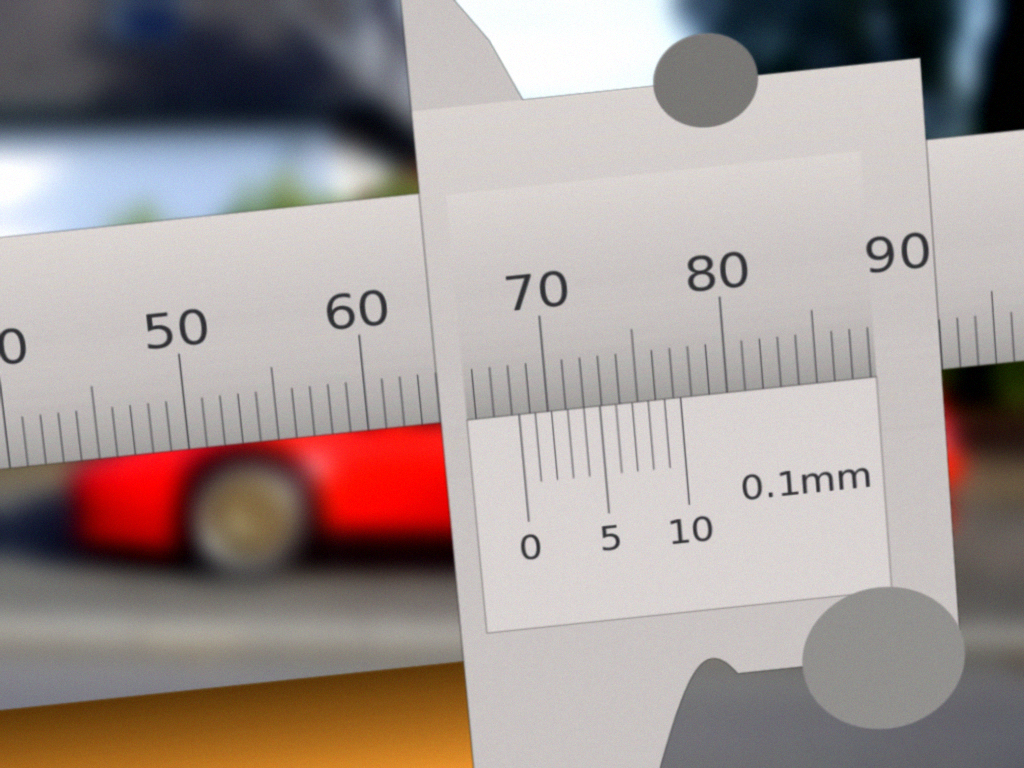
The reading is 68.4mm
